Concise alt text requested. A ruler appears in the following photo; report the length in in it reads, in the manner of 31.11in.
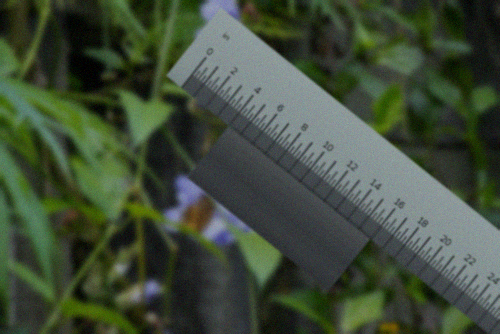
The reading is 12in
